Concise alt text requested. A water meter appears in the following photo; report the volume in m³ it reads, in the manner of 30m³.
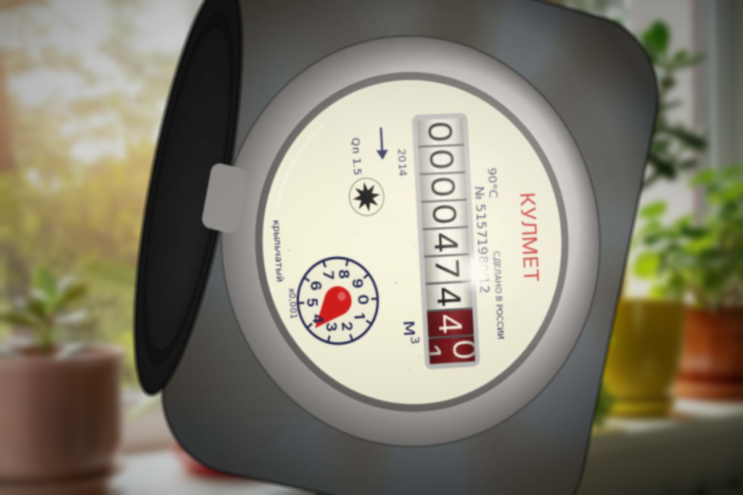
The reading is 474.403m³
